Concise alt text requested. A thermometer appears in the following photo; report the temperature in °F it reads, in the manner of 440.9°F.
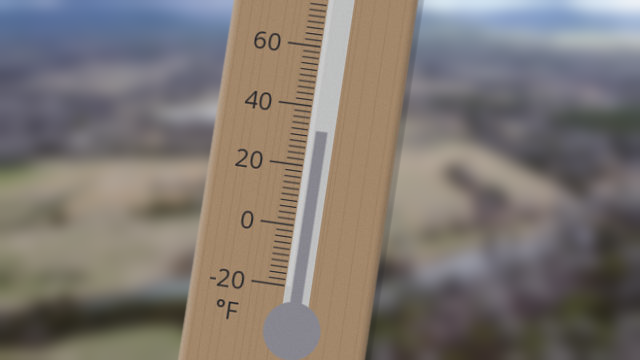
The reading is 32°F
